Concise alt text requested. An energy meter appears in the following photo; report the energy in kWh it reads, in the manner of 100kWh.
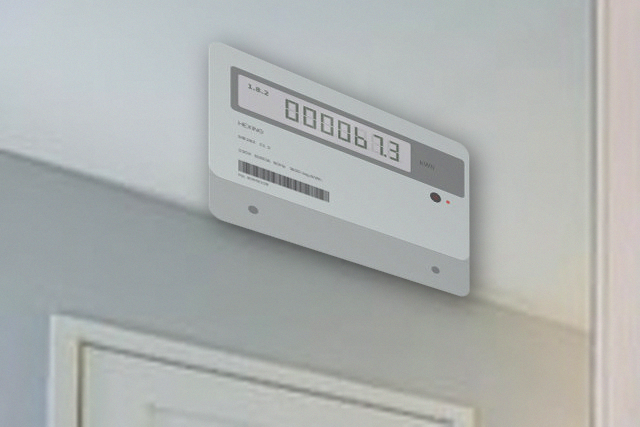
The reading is 67.3kWh
